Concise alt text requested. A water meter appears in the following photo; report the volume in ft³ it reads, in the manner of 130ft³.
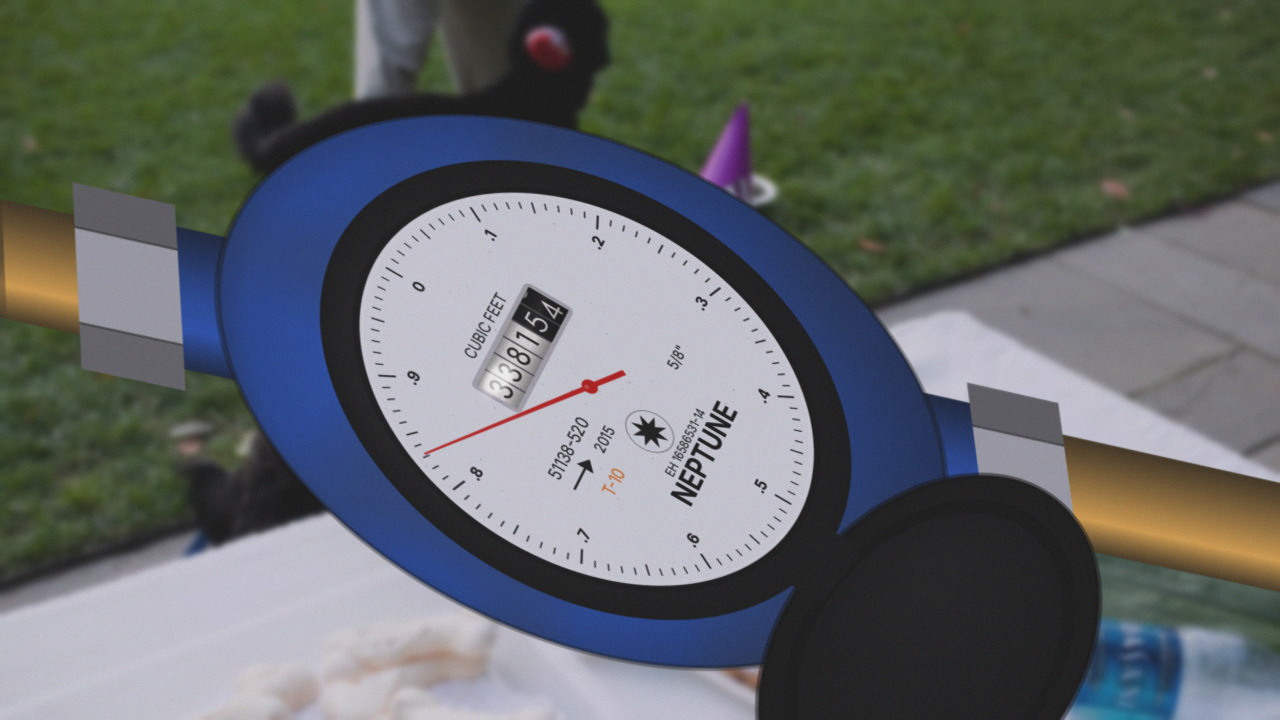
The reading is 338153.83ft³
